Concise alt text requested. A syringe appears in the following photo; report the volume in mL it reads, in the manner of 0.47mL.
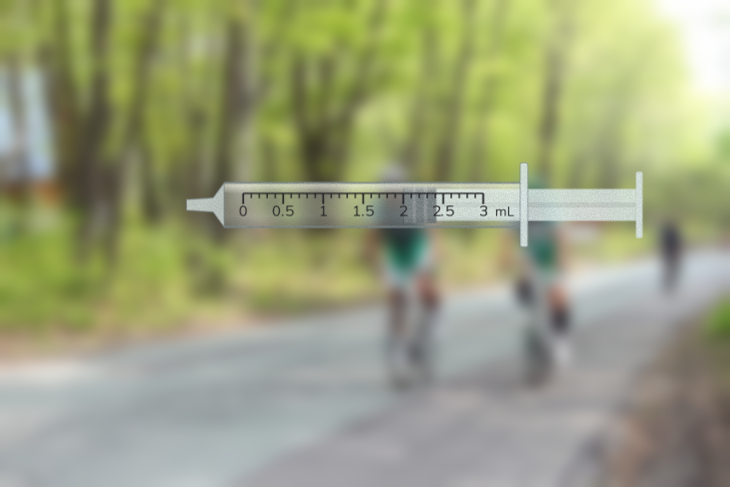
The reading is 2mL
